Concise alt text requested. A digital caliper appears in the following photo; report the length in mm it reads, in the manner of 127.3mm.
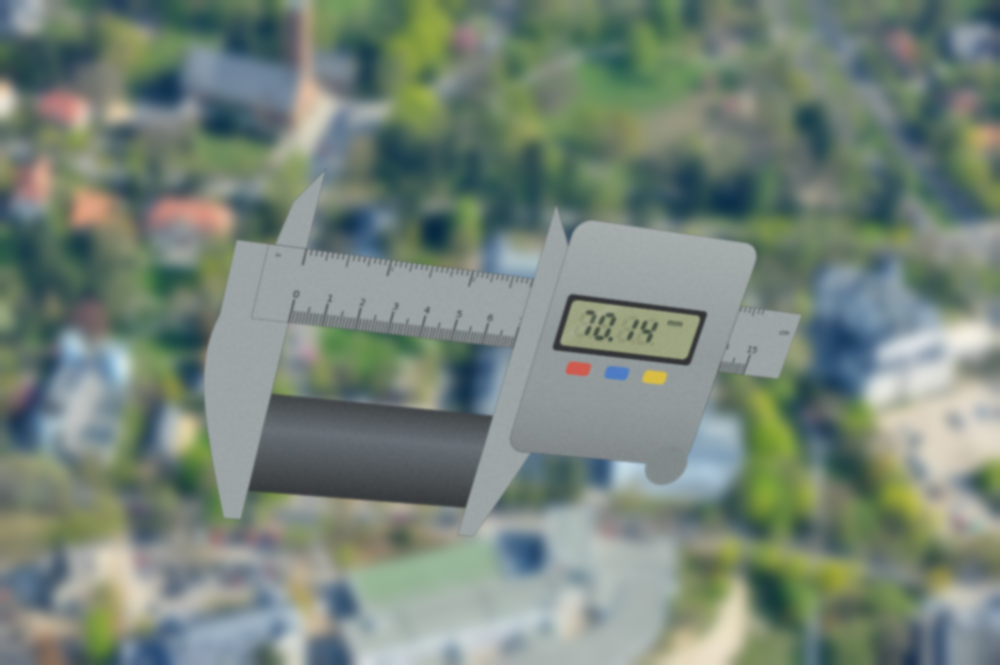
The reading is 70.14mm
